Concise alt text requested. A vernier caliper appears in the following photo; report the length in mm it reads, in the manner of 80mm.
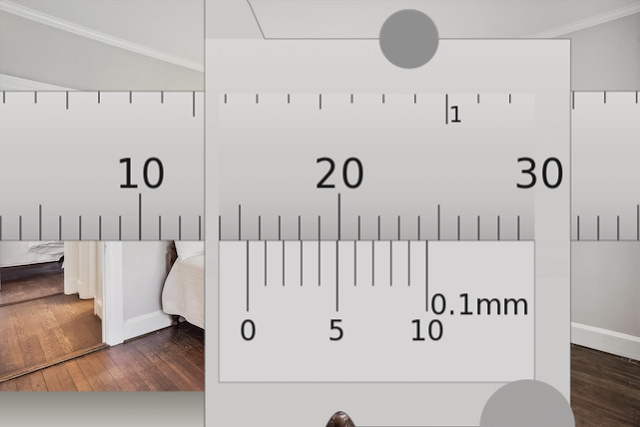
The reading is 15.4mm
